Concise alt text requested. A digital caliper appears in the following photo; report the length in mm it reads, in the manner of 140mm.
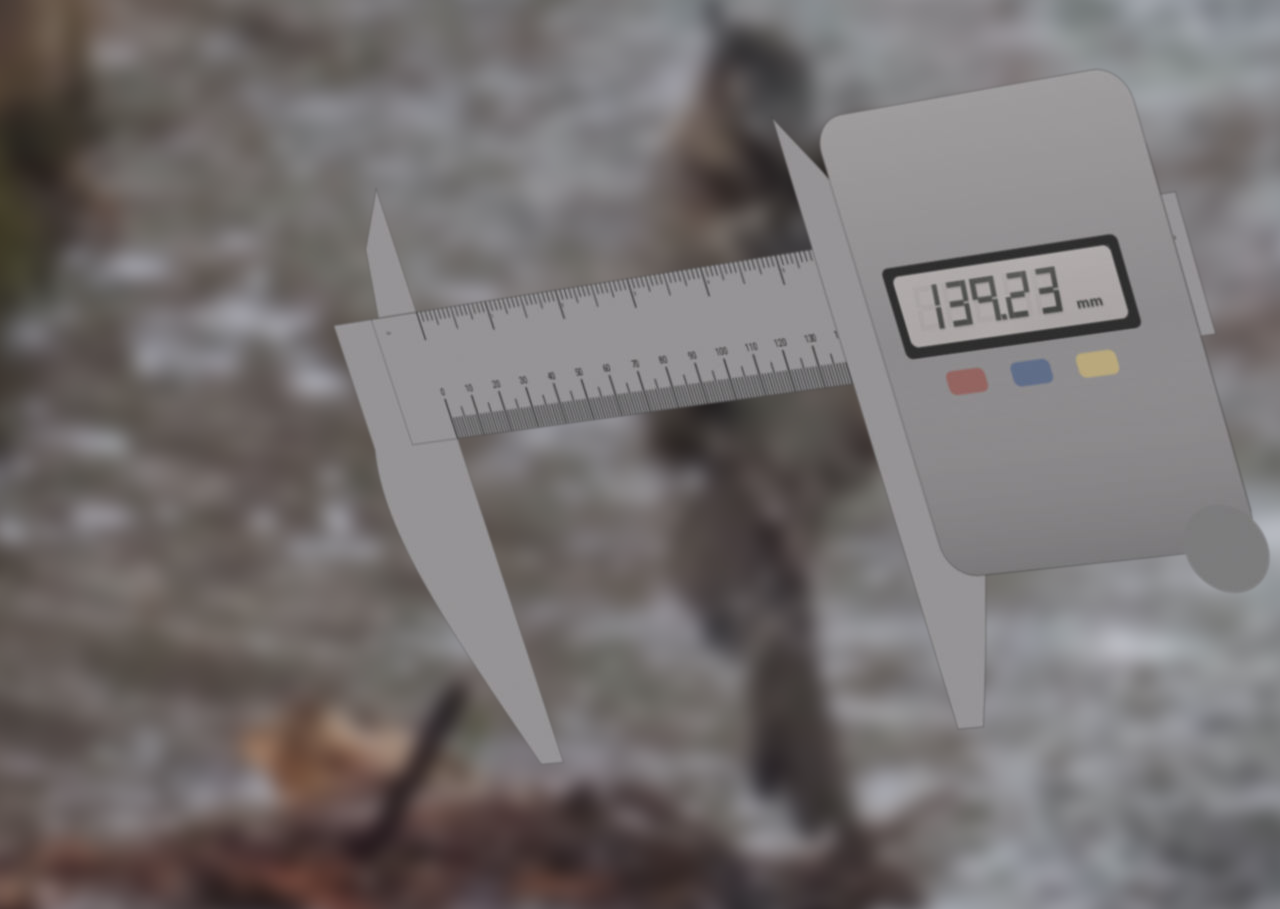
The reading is 139.23mm
